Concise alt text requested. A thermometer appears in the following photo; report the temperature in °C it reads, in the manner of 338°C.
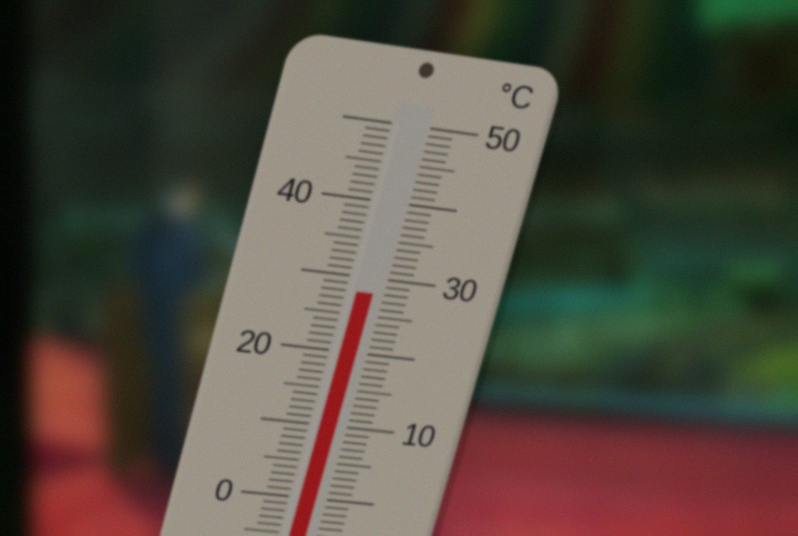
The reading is 28°C
